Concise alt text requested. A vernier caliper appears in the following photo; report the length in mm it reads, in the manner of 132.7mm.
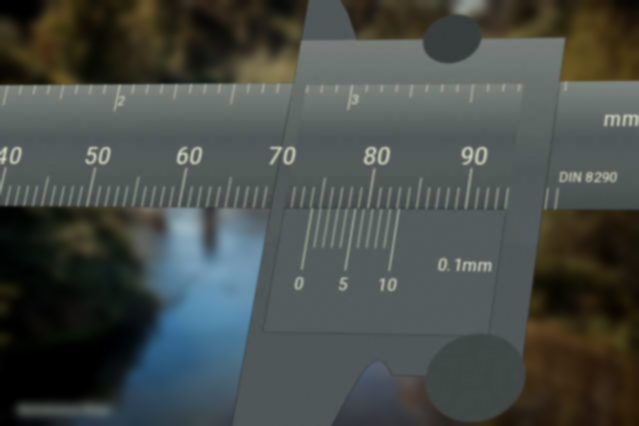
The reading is 74.2mm
